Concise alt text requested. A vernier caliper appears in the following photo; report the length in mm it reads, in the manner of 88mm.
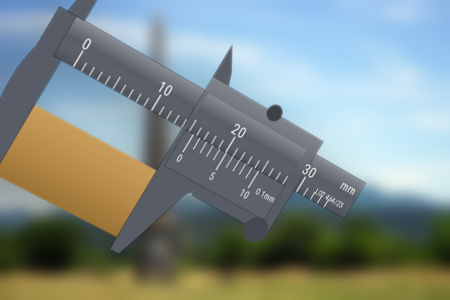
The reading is 15.6mm
